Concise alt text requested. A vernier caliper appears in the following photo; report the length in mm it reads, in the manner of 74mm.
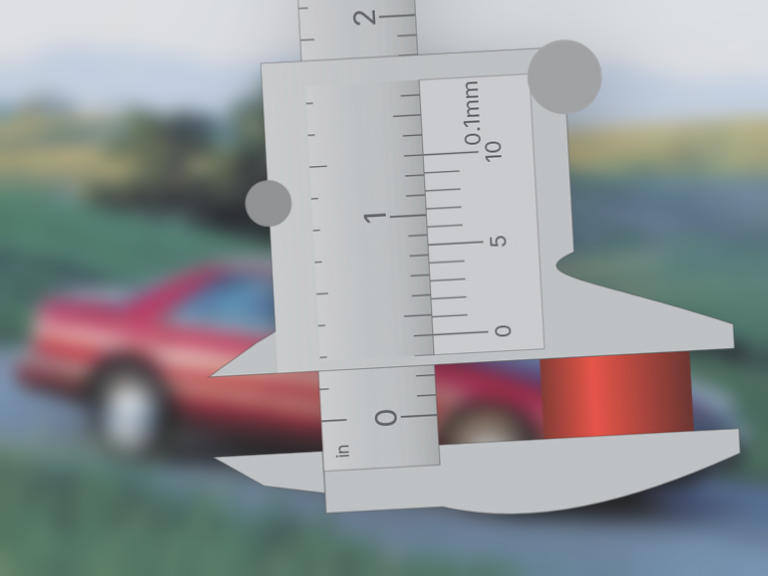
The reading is 4.0mm
